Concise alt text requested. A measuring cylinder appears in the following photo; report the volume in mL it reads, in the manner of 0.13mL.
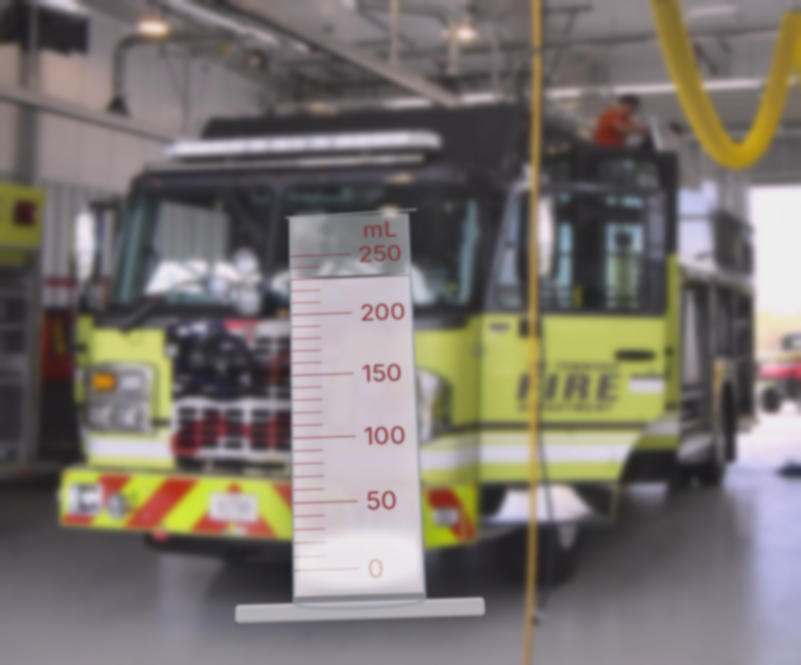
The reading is 230mL
